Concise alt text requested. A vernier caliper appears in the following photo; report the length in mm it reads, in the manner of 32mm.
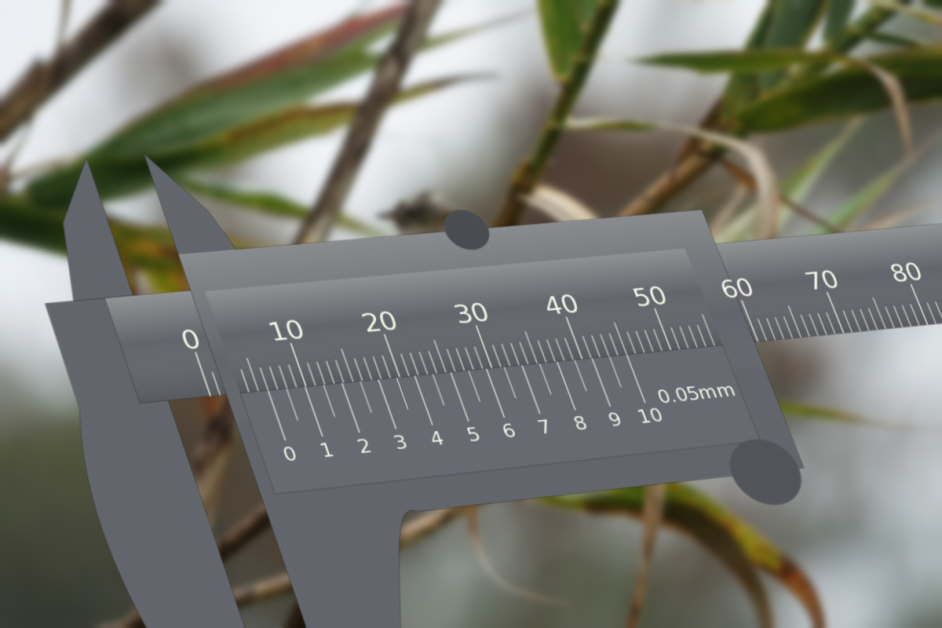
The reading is 6.0mm
